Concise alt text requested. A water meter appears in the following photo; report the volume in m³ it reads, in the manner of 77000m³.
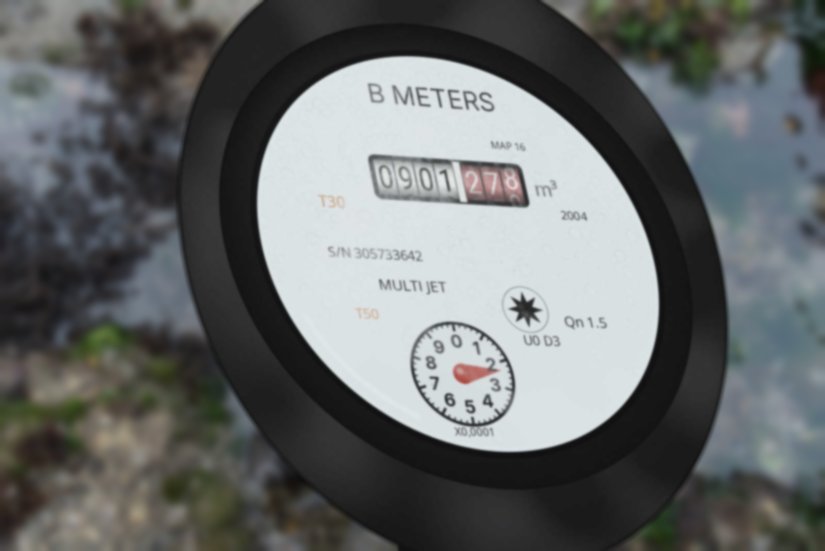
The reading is 901.2782m³
